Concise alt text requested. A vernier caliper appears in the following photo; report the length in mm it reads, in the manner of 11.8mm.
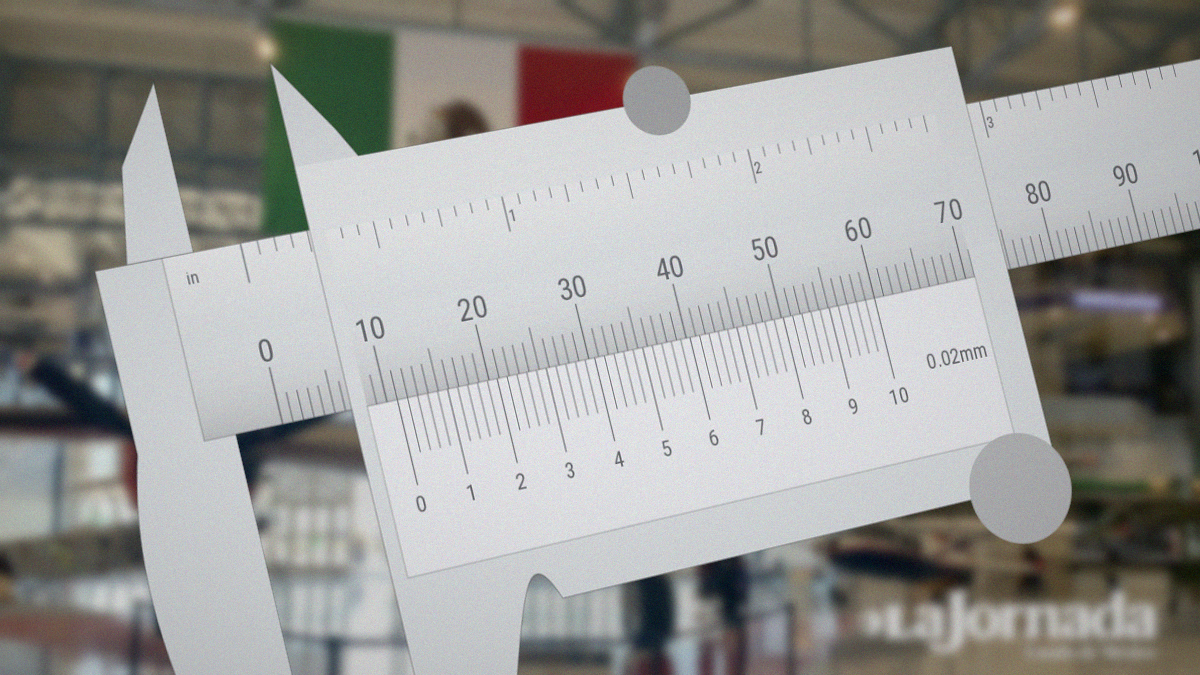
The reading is 11.0mm
